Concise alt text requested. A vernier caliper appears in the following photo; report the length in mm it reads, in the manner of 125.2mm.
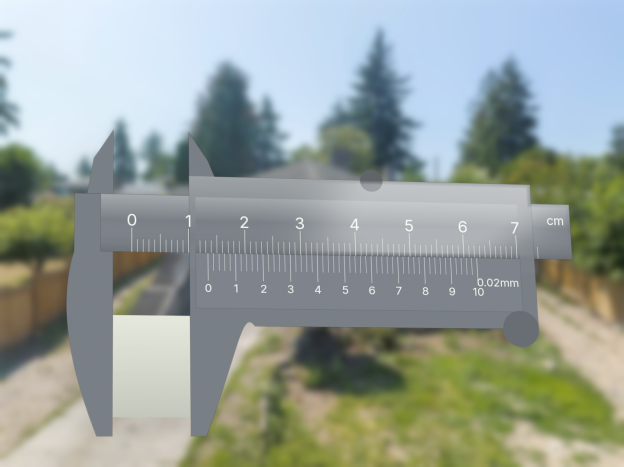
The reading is 13.4mm
